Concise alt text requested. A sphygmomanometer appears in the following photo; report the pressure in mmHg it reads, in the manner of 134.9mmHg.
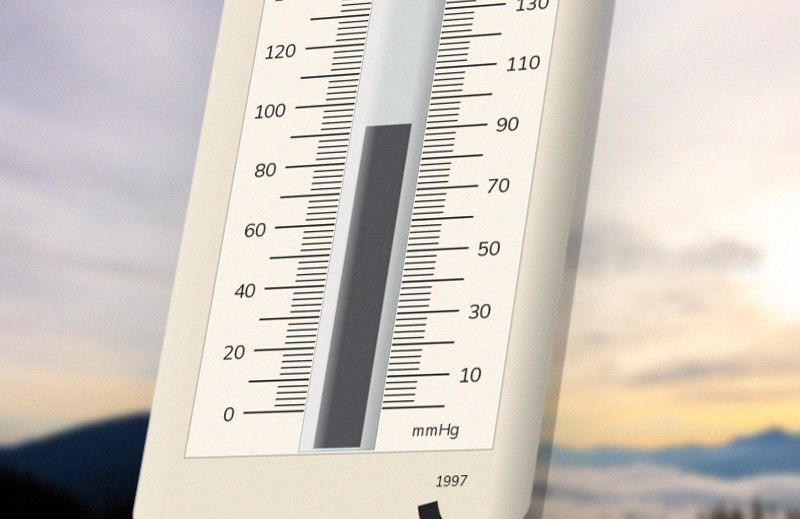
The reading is 92mmHg
